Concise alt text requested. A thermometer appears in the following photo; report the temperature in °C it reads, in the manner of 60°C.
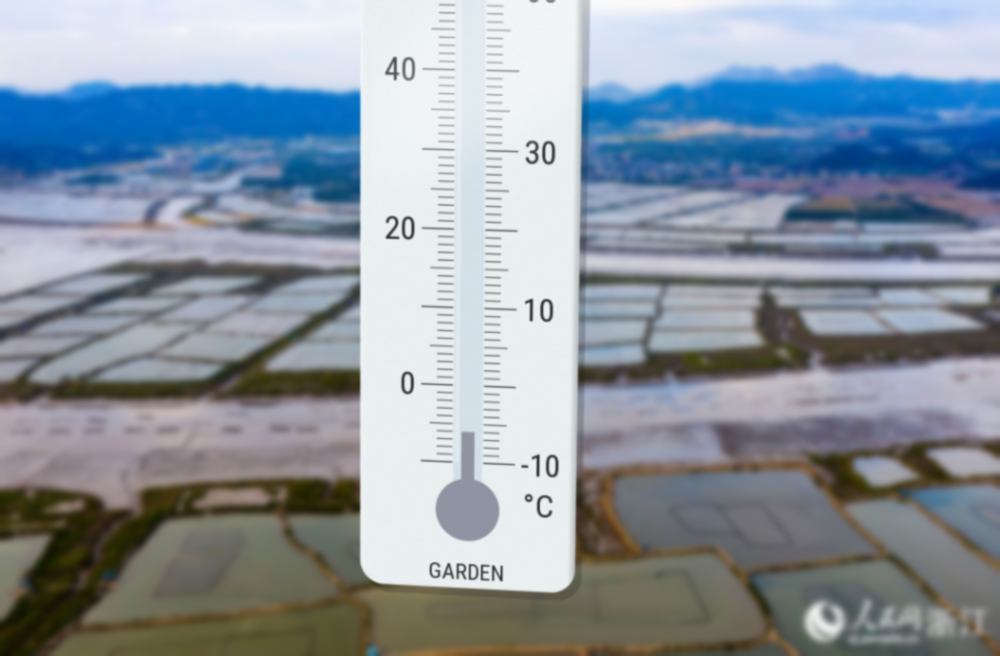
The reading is -6°C
